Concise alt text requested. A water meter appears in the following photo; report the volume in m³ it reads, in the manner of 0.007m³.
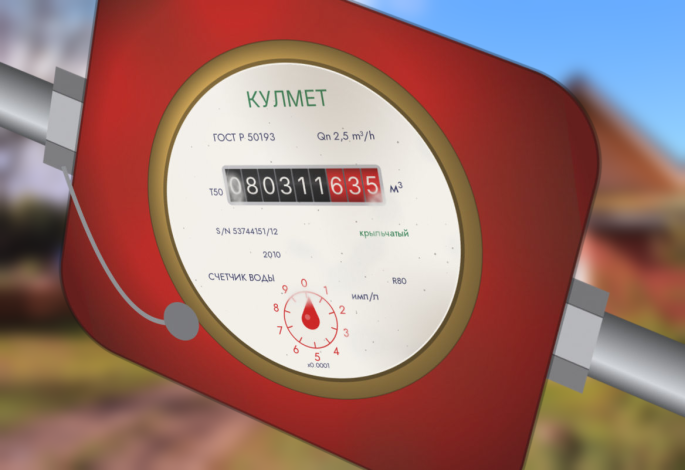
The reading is 80311.6350m³
